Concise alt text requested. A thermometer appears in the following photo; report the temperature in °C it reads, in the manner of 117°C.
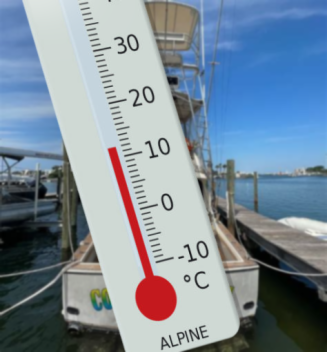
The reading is 12°C
